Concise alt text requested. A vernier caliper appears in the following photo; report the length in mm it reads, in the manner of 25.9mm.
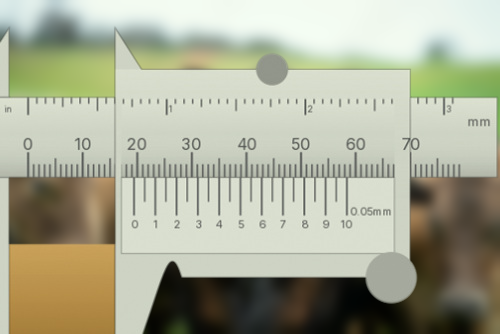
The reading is 19.4mm
